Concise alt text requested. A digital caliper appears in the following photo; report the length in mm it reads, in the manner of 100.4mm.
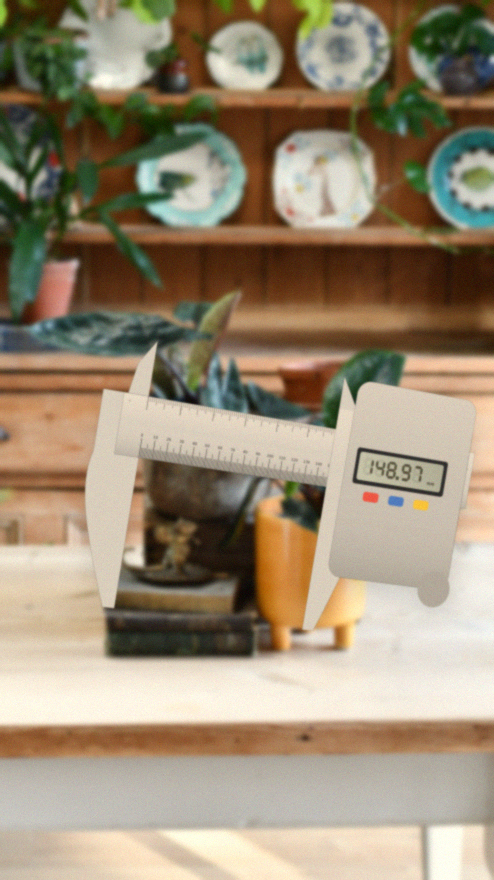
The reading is 148.97mm
